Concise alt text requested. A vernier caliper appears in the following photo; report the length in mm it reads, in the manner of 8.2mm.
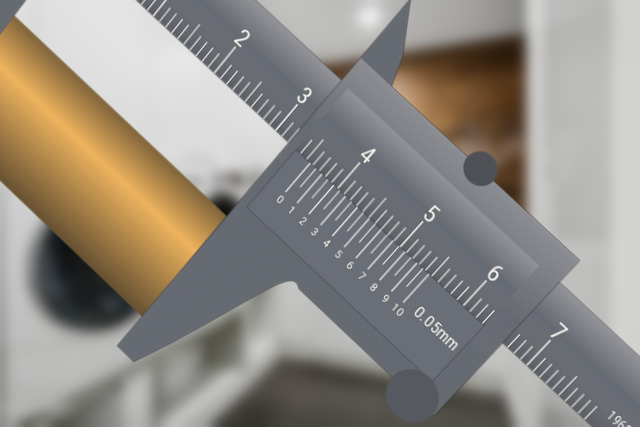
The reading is 35.6mm
